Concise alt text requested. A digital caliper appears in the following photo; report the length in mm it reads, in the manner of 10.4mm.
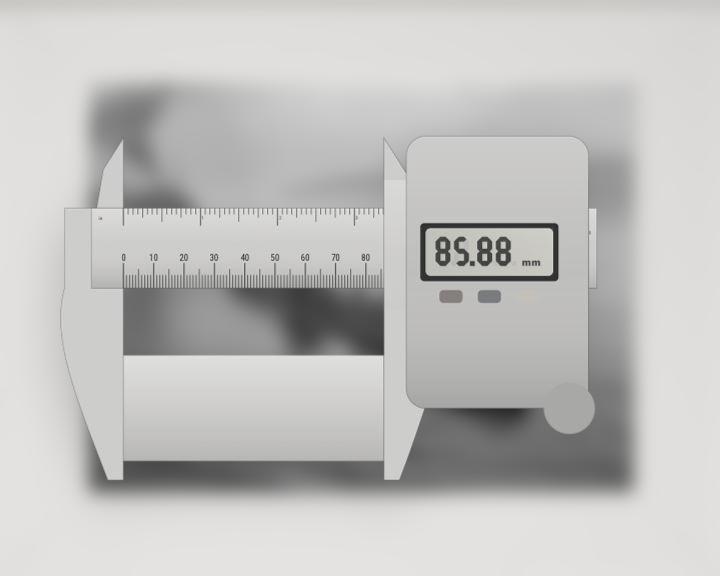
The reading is 85.88mm
